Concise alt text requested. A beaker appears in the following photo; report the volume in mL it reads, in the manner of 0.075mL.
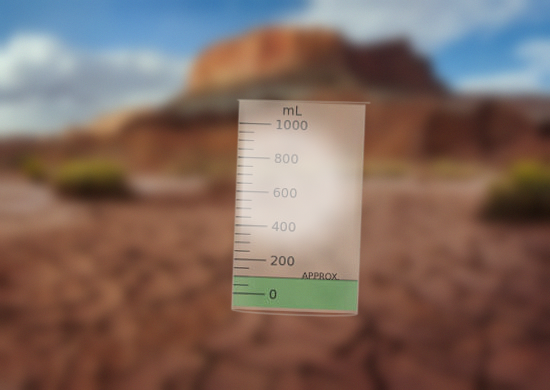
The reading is 100mL
